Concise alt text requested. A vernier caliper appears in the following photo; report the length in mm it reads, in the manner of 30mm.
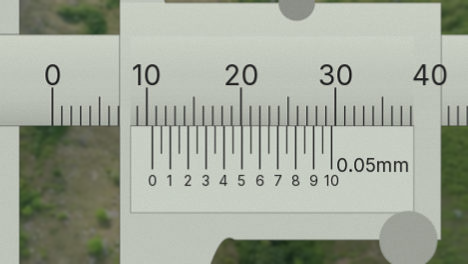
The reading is 10.6mm
